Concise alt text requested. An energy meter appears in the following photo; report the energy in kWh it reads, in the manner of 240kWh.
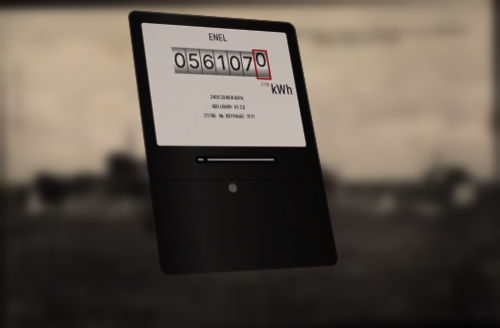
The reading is 56107.0kWh
